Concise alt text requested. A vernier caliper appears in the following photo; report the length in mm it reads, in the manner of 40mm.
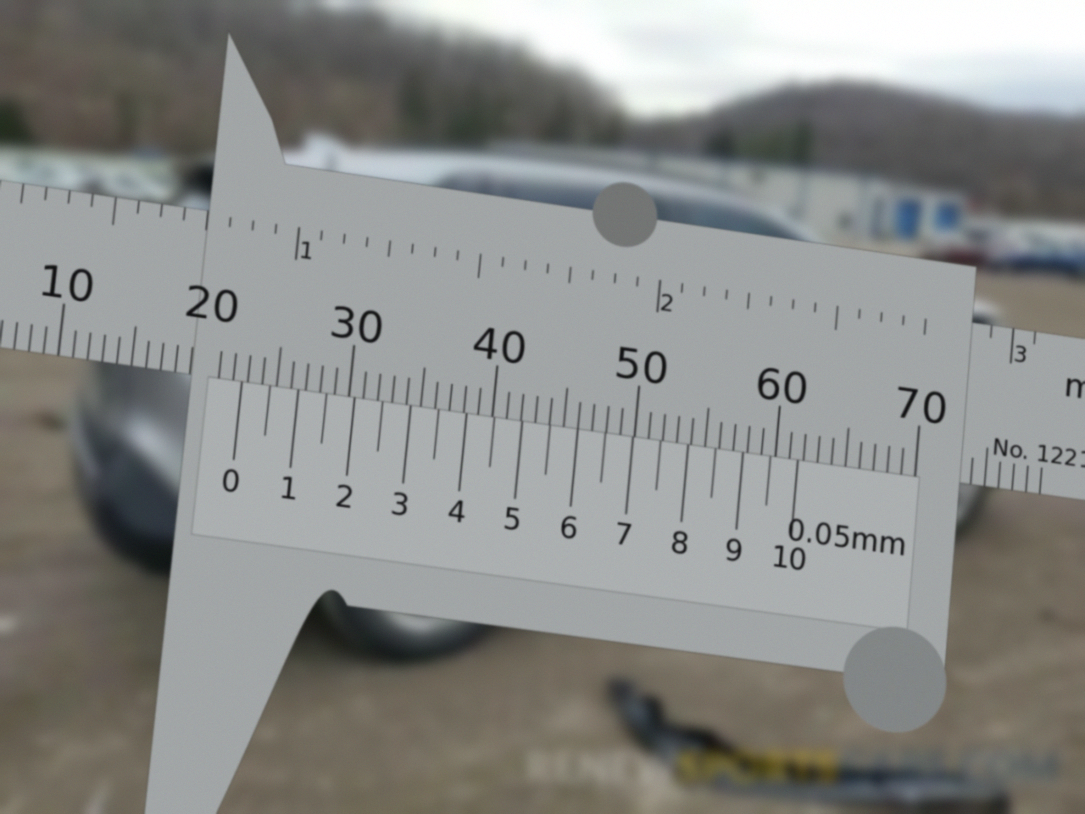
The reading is 22.6mm
